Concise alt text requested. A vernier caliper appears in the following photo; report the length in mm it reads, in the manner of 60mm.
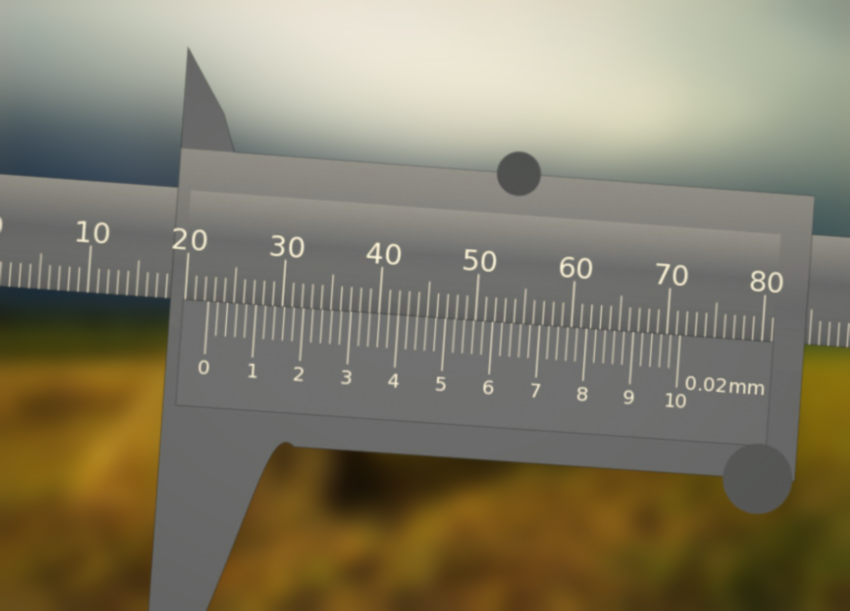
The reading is 22.4mm
